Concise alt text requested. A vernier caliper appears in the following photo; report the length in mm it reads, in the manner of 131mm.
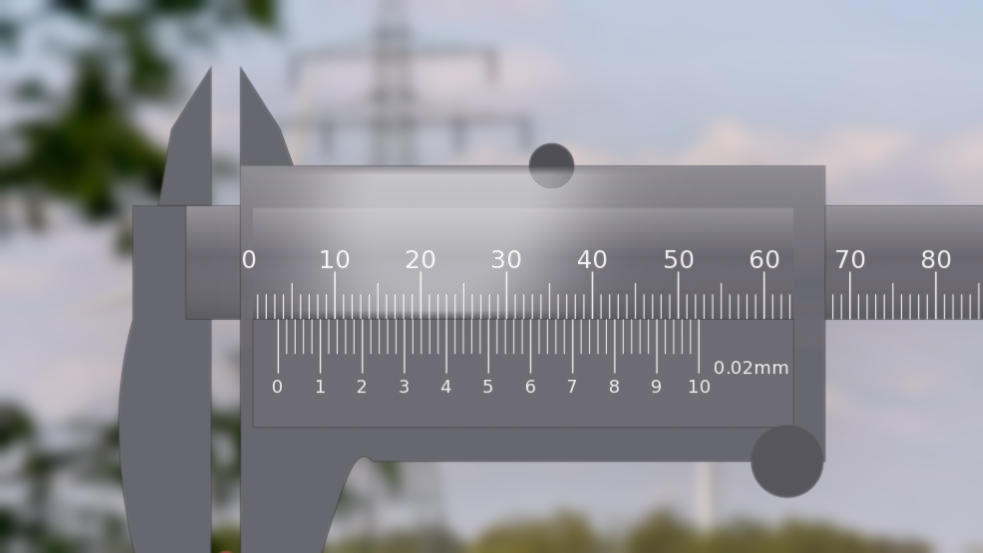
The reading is 3.4mm
